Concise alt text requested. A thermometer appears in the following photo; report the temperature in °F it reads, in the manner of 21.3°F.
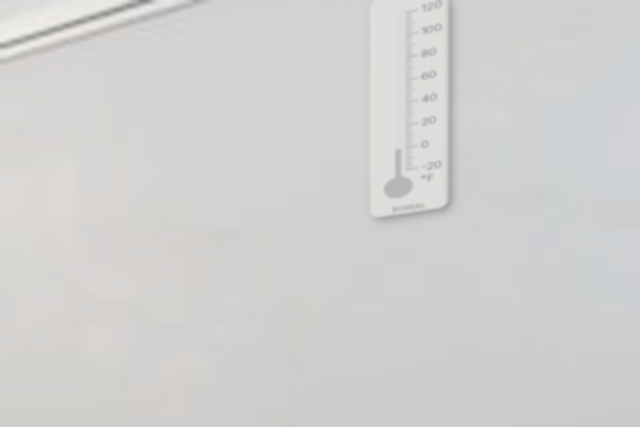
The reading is 0°F
